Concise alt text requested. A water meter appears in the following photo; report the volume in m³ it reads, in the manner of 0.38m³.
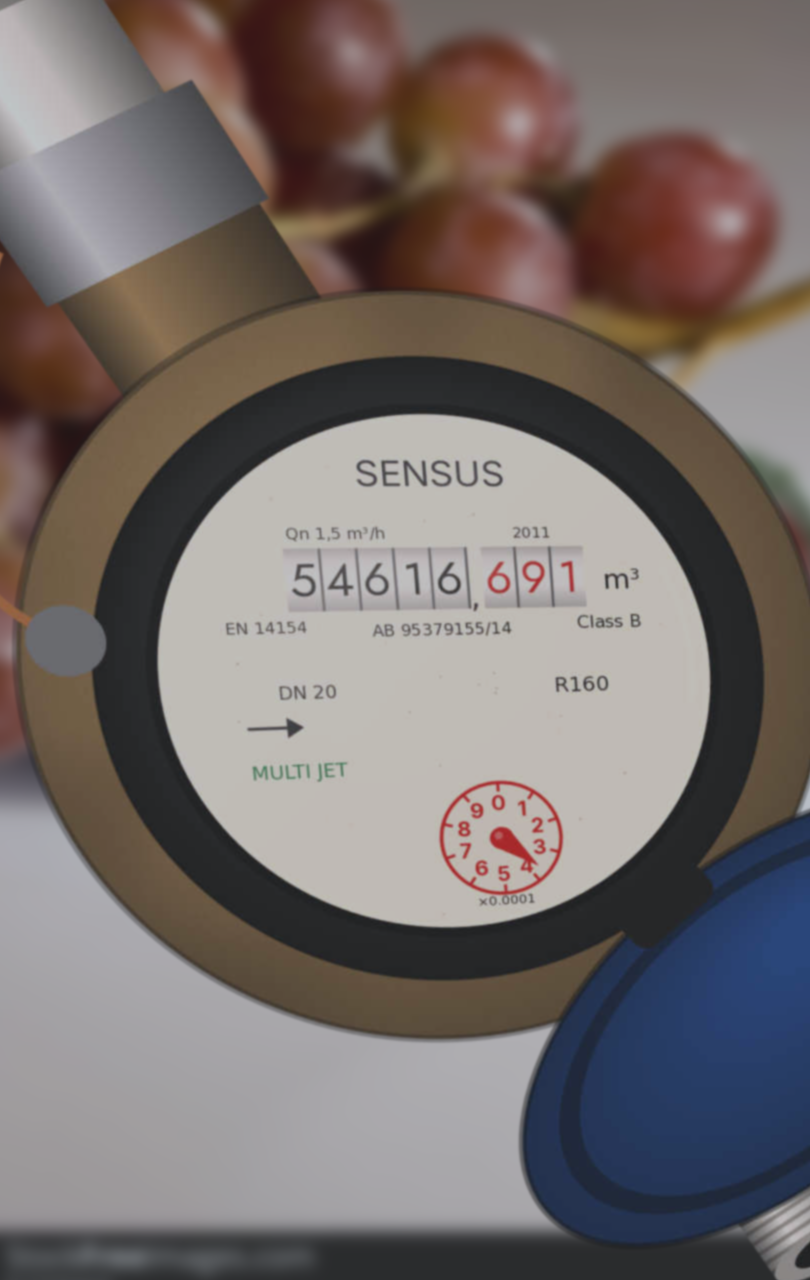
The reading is 54616.6913m³
